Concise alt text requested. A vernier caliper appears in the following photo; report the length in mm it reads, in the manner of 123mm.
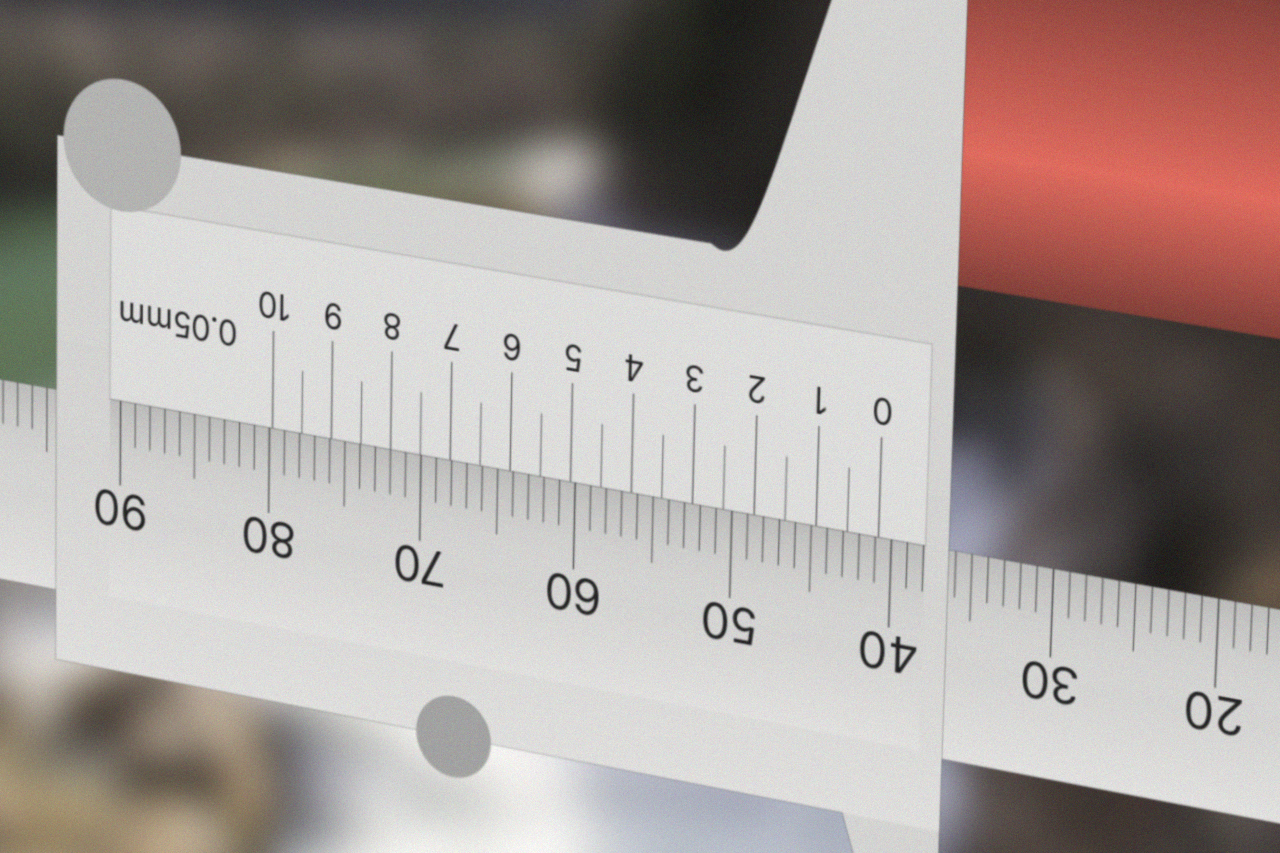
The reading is 40.8mm
